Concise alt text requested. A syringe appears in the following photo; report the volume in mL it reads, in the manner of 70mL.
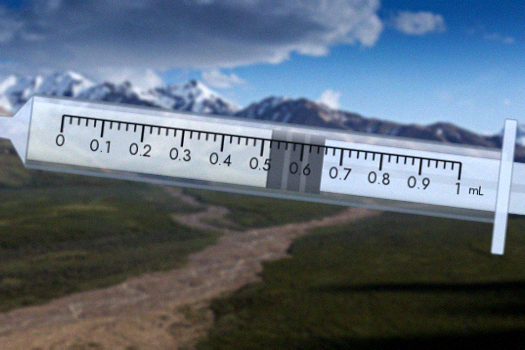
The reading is 0.52mL
